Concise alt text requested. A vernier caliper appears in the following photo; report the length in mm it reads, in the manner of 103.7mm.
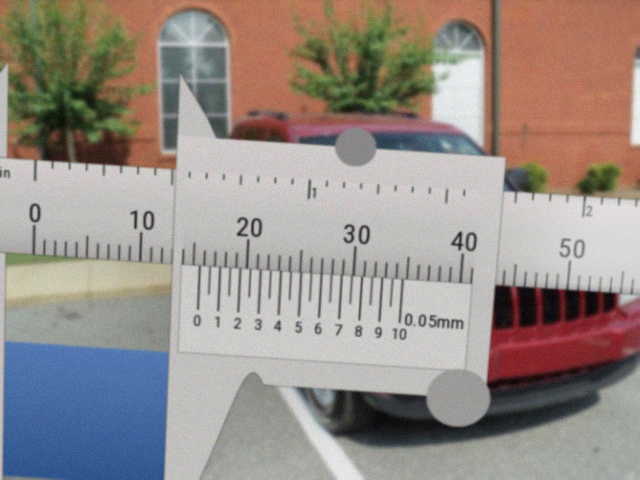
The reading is 15.6mm
